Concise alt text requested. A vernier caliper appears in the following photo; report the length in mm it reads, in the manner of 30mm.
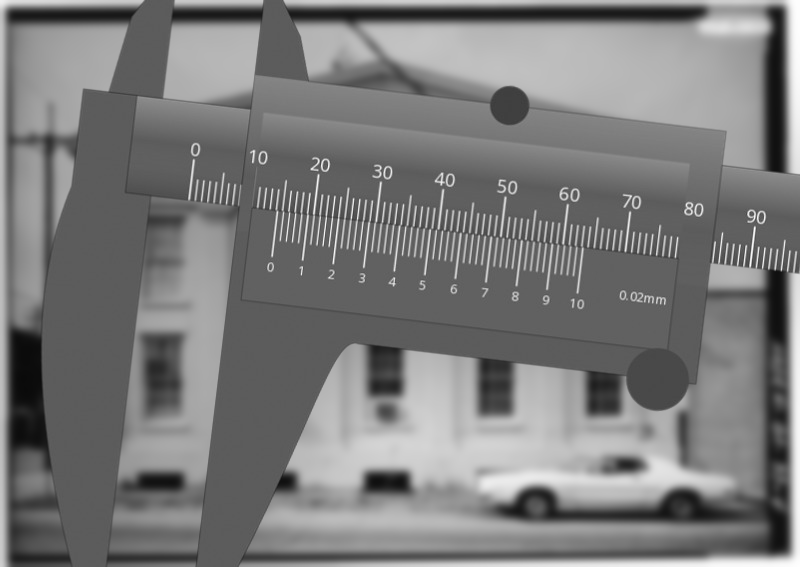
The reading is 14.2mm
